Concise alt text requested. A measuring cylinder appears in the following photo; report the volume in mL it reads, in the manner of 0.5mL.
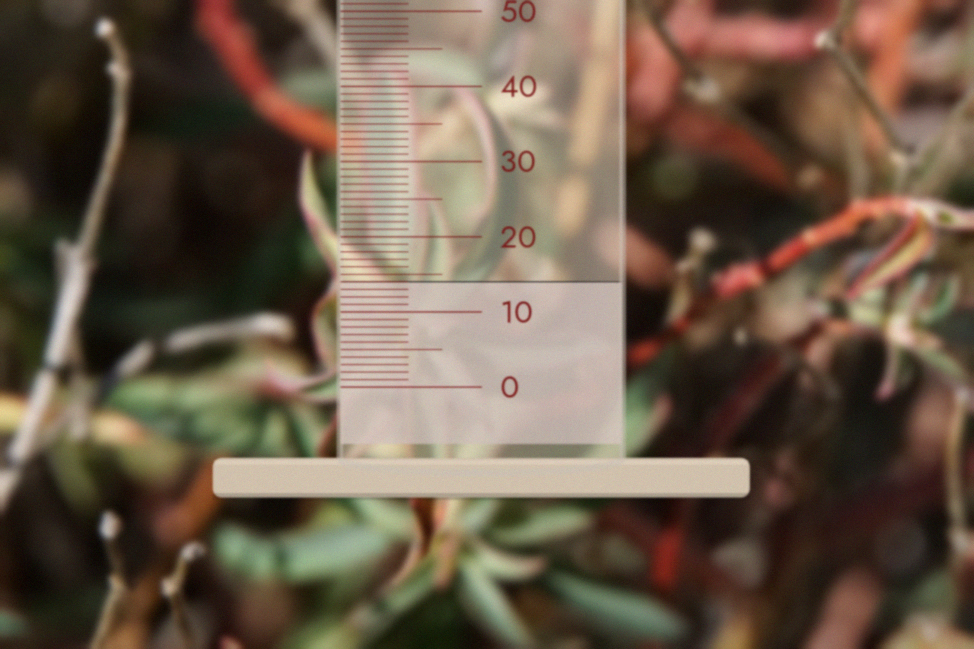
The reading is 14mL
